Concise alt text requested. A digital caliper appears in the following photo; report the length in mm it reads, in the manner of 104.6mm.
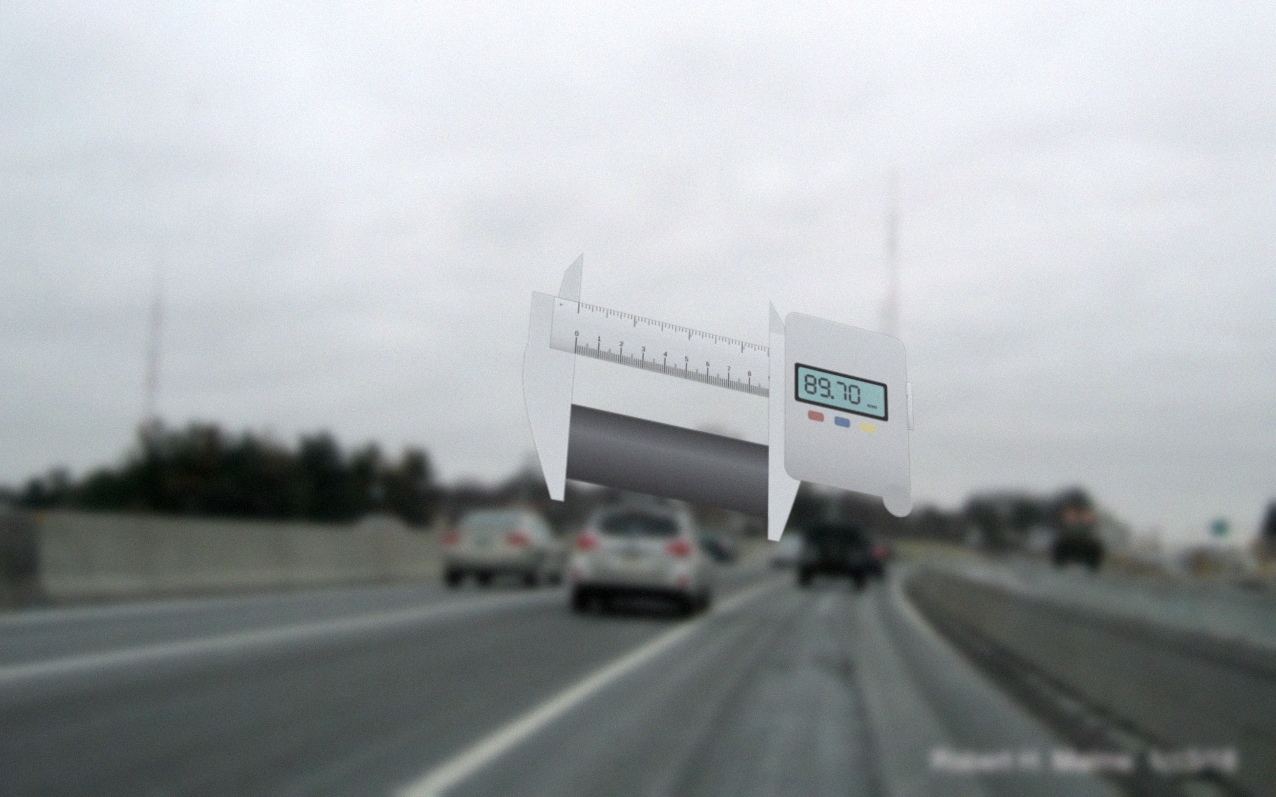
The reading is 89.70mm
